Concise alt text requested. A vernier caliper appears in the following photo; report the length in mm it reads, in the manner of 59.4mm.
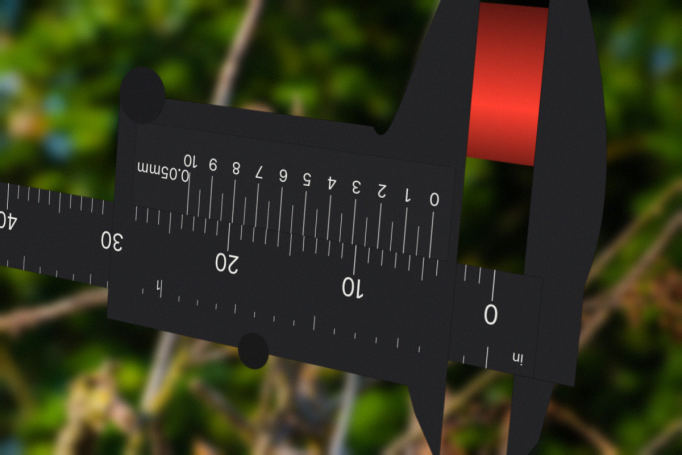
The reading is 4.6mm
